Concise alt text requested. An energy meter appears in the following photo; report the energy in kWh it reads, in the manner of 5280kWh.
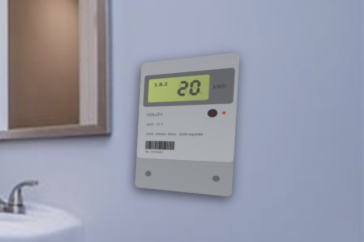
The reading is 20kWh
